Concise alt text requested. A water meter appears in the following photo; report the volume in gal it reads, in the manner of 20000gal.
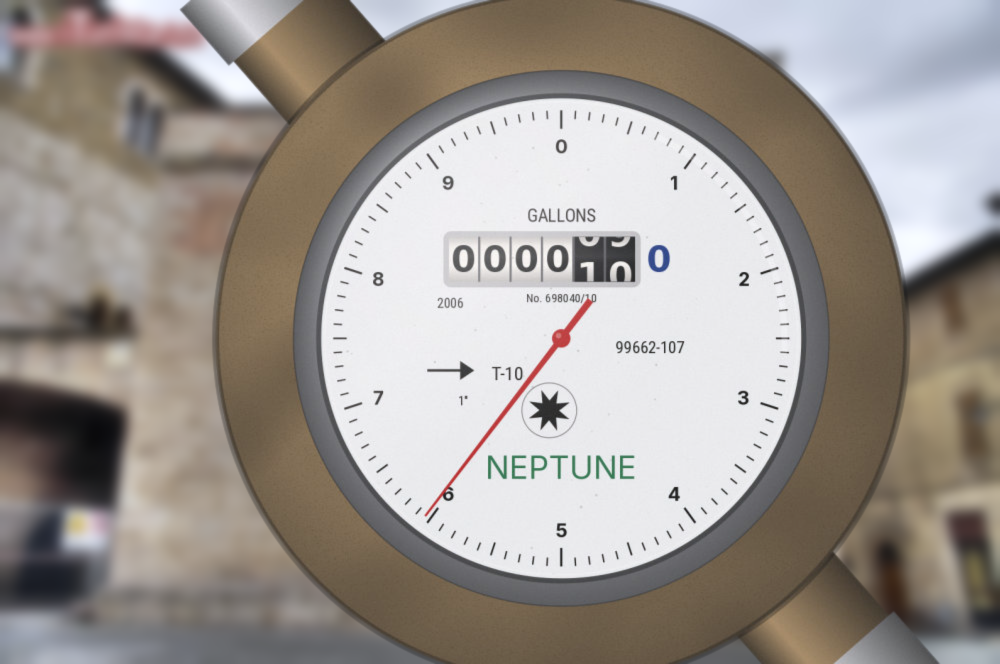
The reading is 96.0gal
